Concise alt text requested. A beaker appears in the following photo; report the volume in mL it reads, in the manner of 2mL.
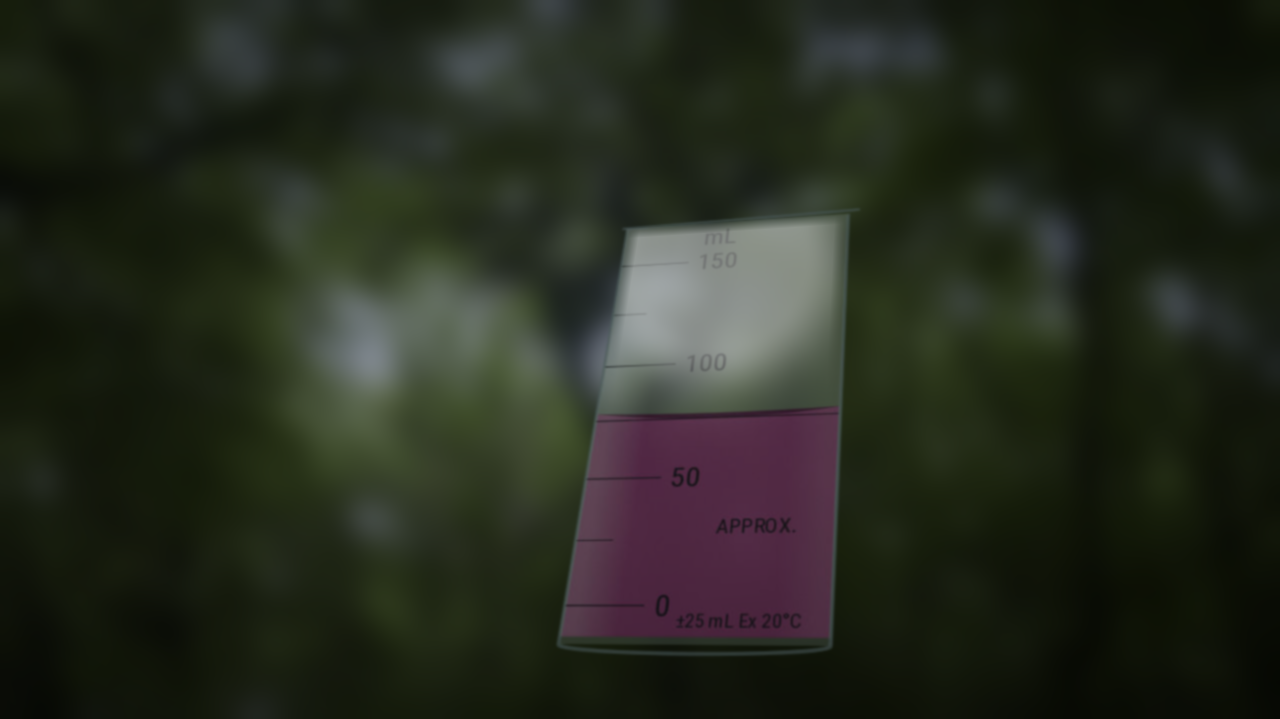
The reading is 75mL
